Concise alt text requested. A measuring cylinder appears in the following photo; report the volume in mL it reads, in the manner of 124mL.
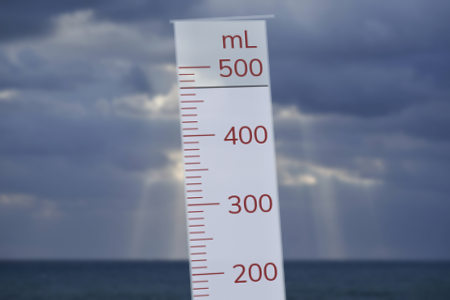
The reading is 470mL
